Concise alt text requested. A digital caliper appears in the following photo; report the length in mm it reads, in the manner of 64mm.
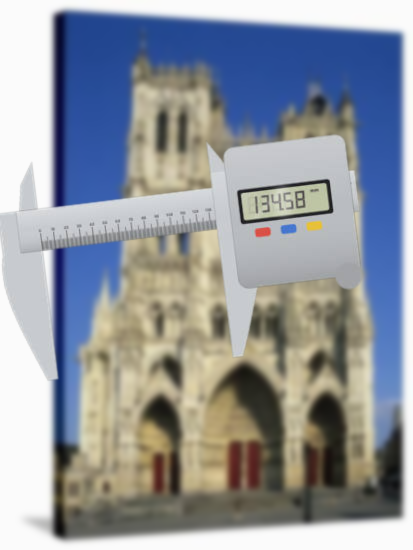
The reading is 134.58mm
